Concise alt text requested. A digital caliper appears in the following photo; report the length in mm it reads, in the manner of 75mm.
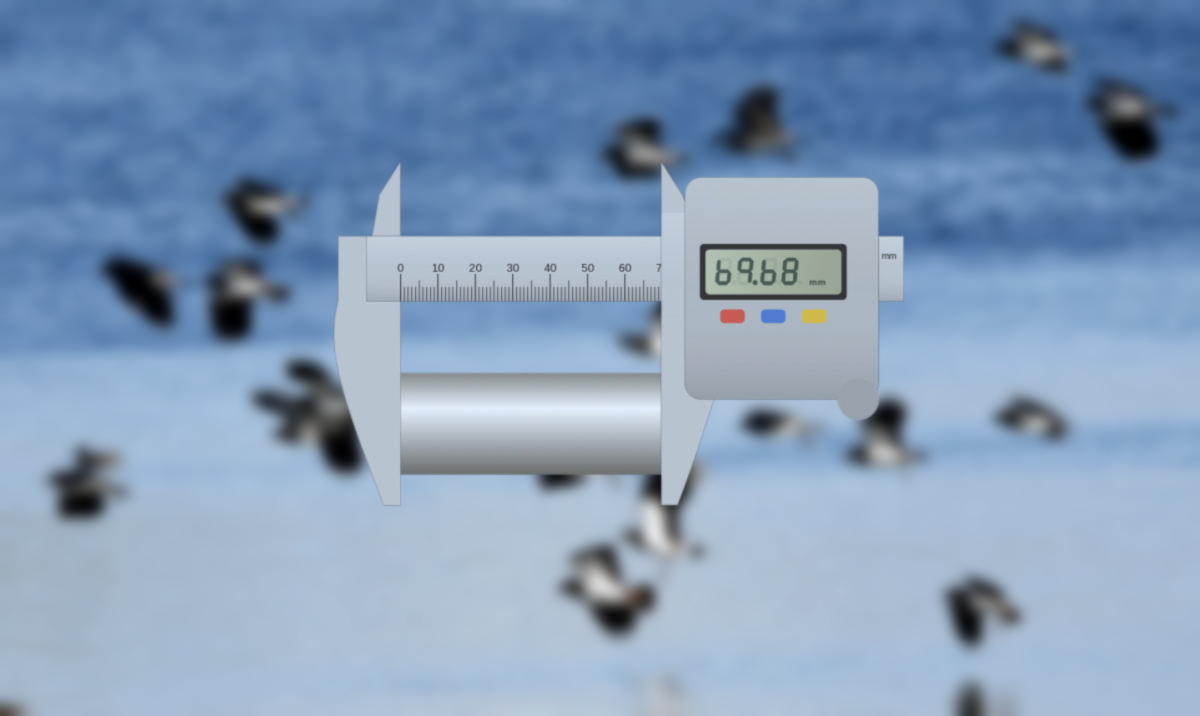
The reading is 69.68mm
